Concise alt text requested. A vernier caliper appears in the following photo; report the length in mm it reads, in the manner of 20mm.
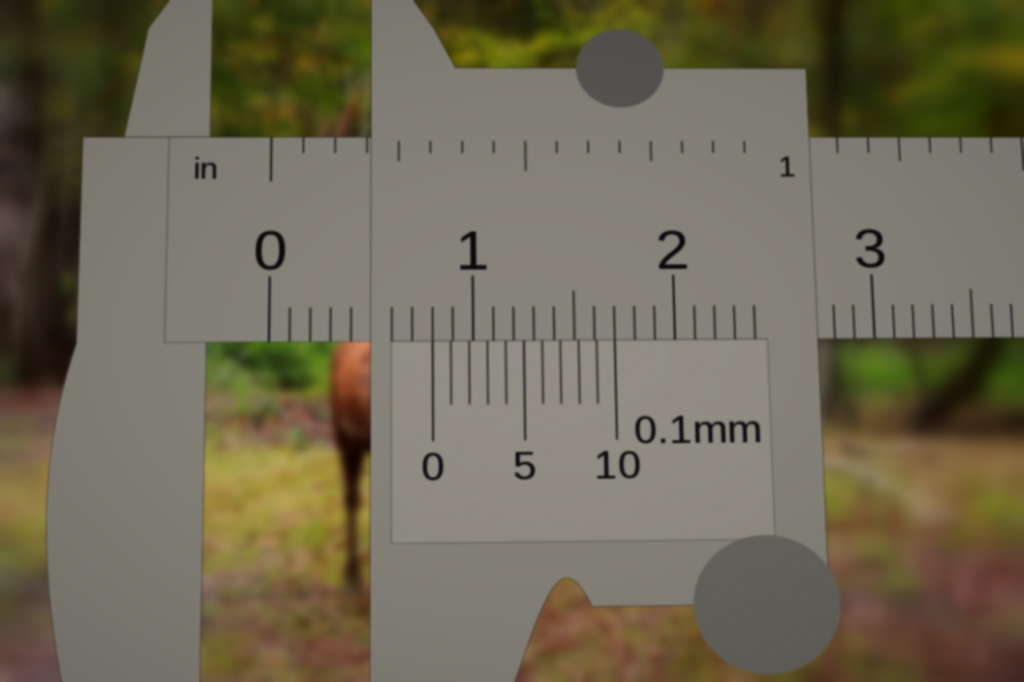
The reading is 8.0mm
